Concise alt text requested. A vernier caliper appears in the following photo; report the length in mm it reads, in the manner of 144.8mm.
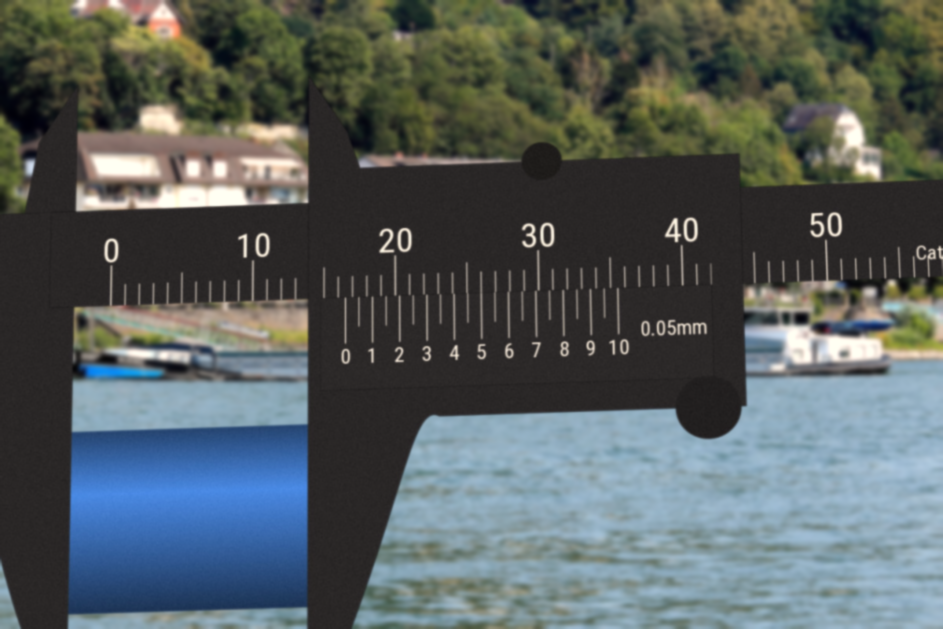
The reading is 16.5mm
